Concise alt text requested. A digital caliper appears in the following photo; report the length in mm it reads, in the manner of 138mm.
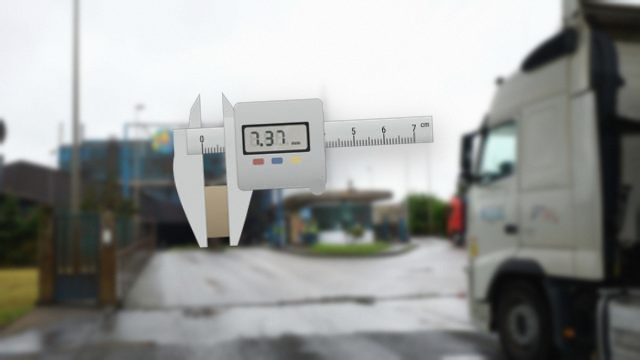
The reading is 7.37mm
